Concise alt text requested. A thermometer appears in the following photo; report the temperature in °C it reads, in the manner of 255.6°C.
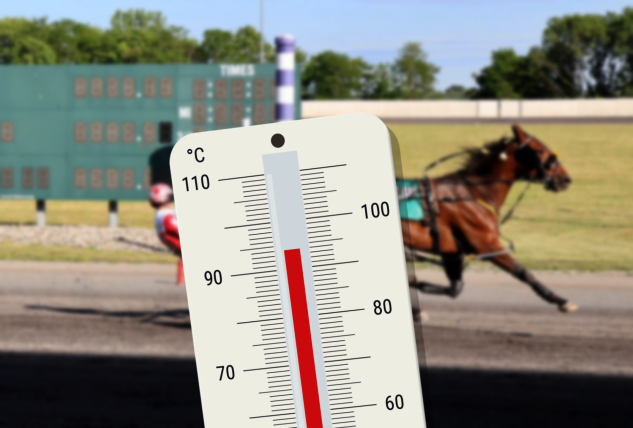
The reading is 94°C
